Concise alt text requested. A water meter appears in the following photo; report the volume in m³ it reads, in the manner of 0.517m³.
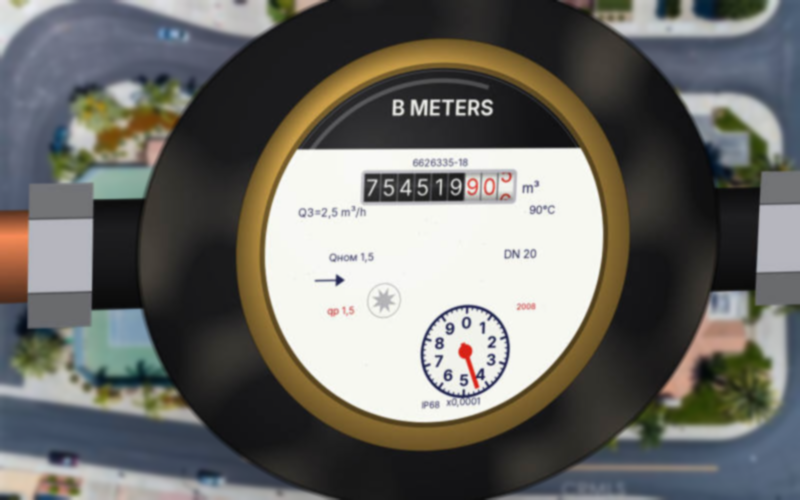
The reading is 754519.9054m³
